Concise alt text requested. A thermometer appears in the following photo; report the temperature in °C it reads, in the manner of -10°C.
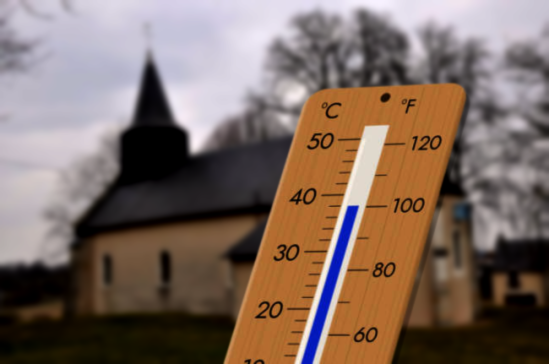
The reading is 38°C
